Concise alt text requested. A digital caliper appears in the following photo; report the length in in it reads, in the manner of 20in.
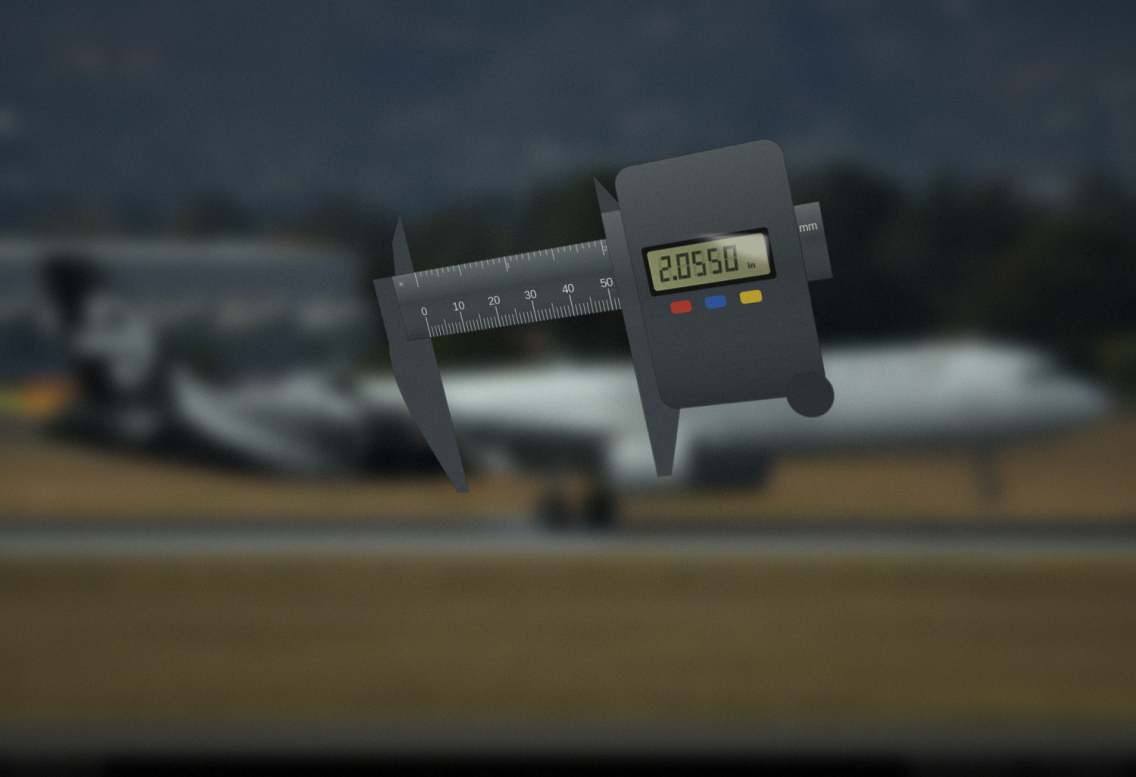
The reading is 2.0550in
